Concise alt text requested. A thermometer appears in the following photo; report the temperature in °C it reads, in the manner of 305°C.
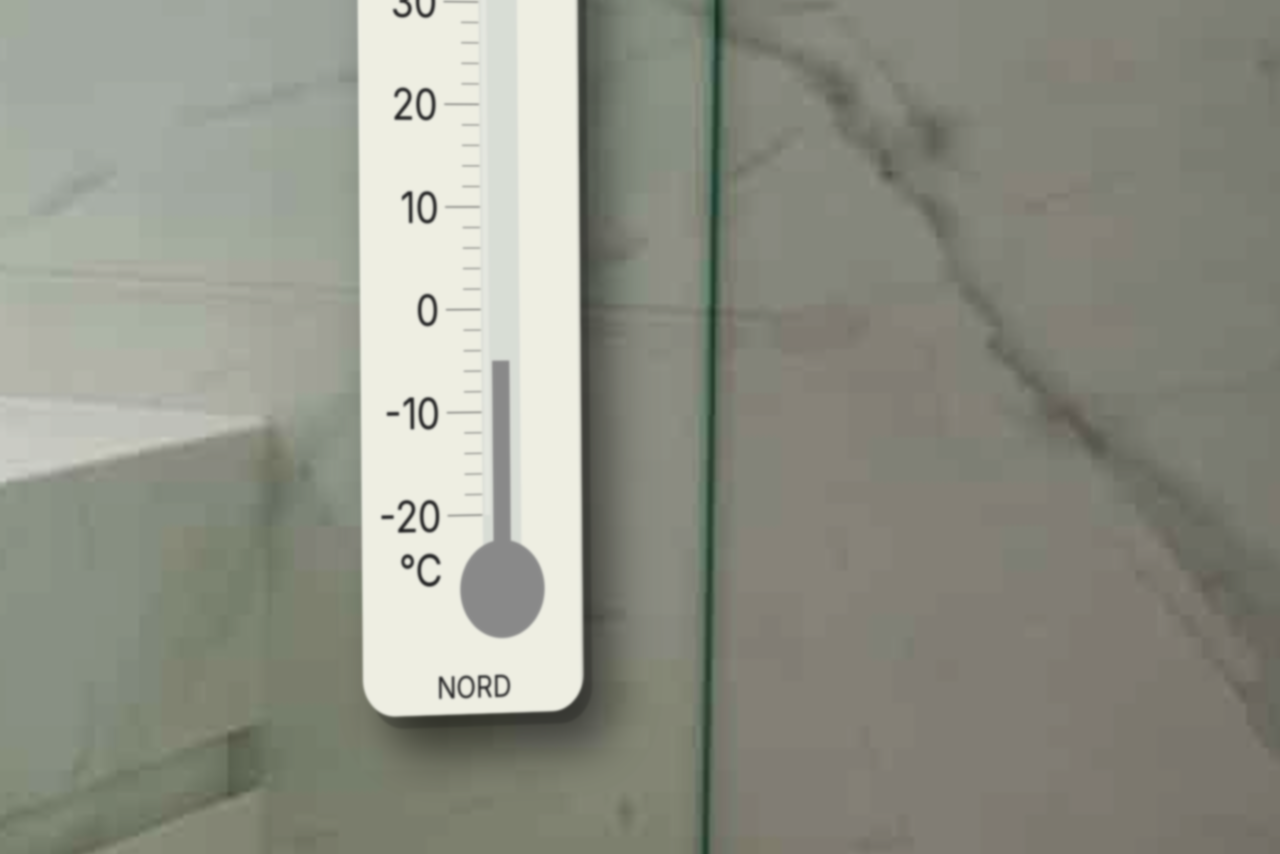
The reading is -5°C
